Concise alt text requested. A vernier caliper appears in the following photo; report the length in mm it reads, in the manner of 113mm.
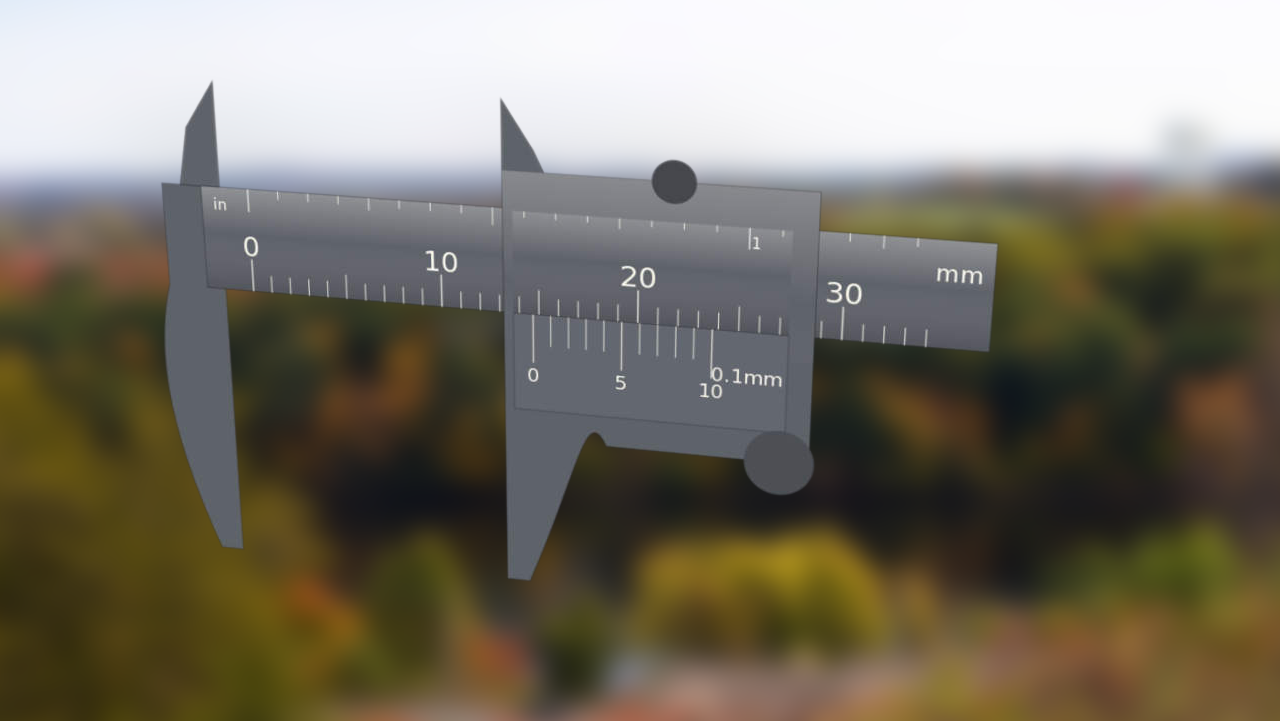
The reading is 14.7mm
